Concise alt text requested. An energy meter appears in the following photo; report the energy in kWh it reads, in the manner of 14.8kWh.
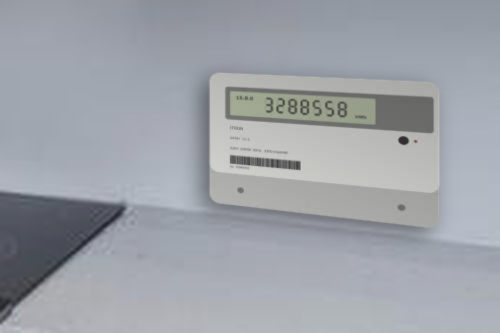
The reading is 3288558kWh
